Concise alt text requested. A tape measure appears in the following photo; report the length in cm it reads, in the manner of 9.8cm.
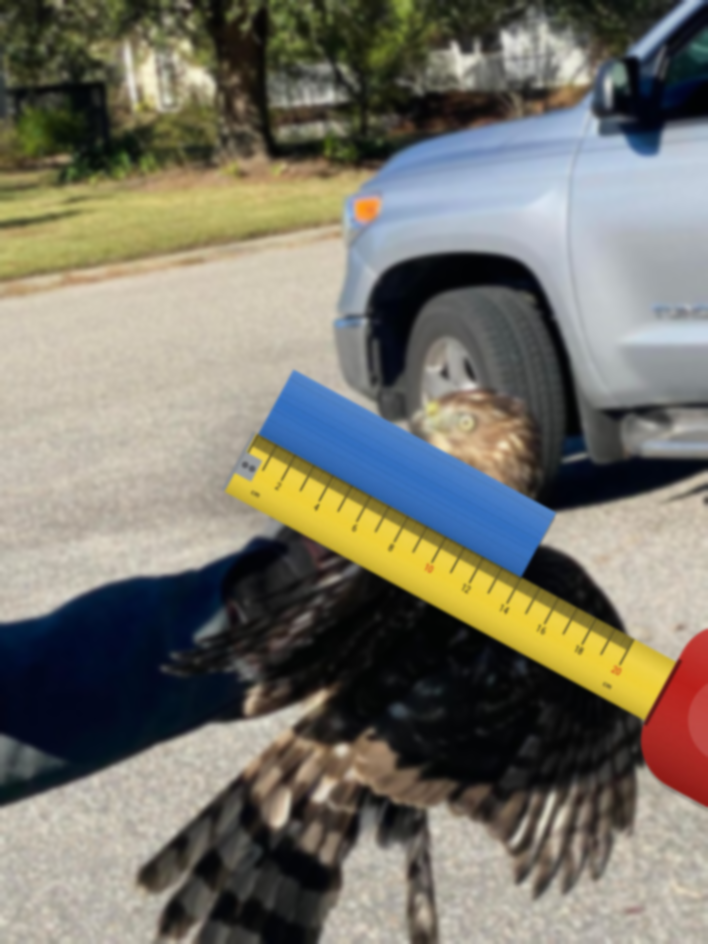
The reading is 14cm
